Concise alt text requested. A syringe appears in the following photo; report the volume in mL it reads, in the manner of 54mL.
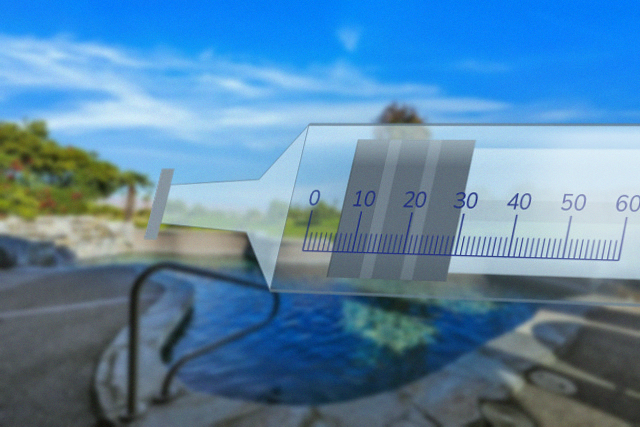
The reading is 6mL
